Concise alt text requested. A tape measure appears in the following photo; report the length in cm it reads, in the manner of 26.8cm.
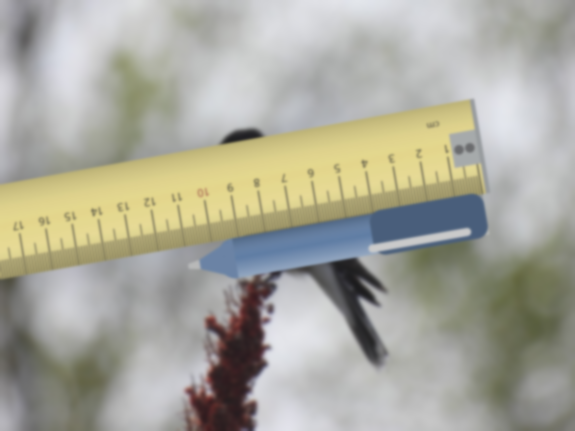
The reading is 11cm
